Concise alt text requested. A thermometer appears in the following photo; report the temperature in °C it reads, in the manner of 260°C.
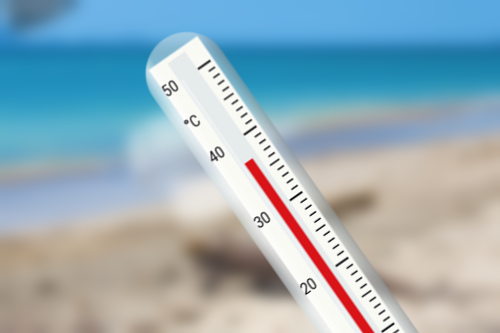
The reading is 37°C
